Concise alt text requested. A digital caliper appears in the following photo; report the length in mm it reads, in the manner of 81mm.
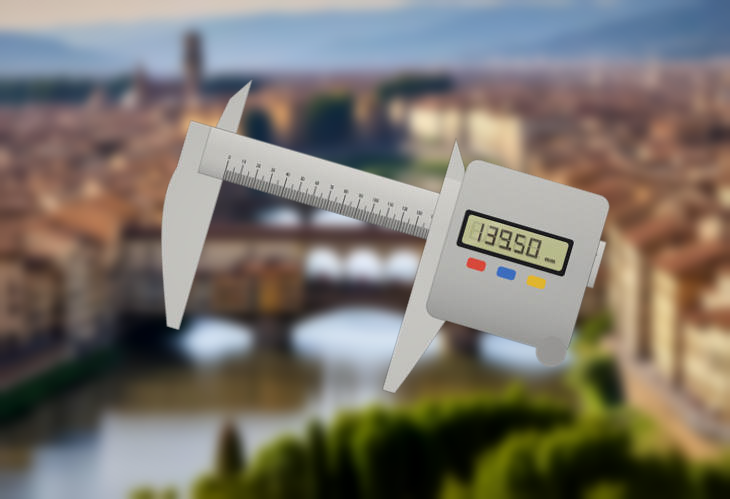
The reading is 139.50mm
